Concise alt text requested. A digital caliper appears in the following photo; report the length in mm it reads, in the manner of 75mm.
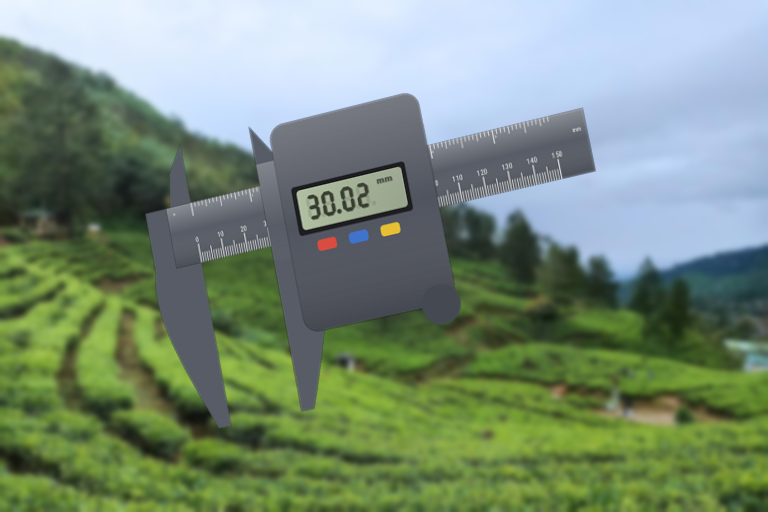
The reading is 30.02mm
